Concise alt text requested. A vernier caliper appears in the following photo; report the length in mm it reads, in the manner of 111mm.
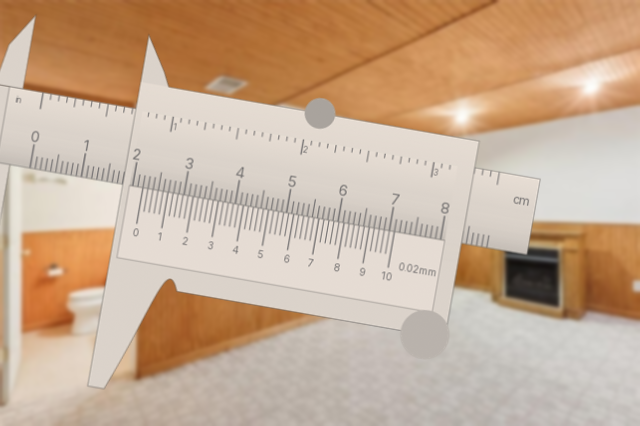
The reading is 22.0mm
